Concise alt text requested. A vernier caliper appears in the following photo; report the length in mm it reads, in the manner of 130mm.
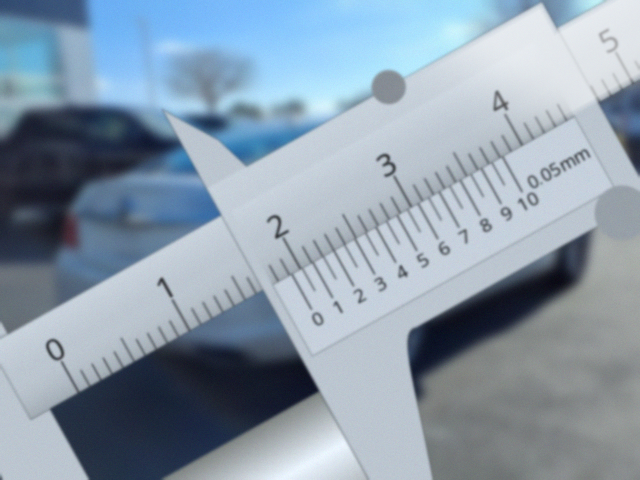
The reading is 19.2mm
